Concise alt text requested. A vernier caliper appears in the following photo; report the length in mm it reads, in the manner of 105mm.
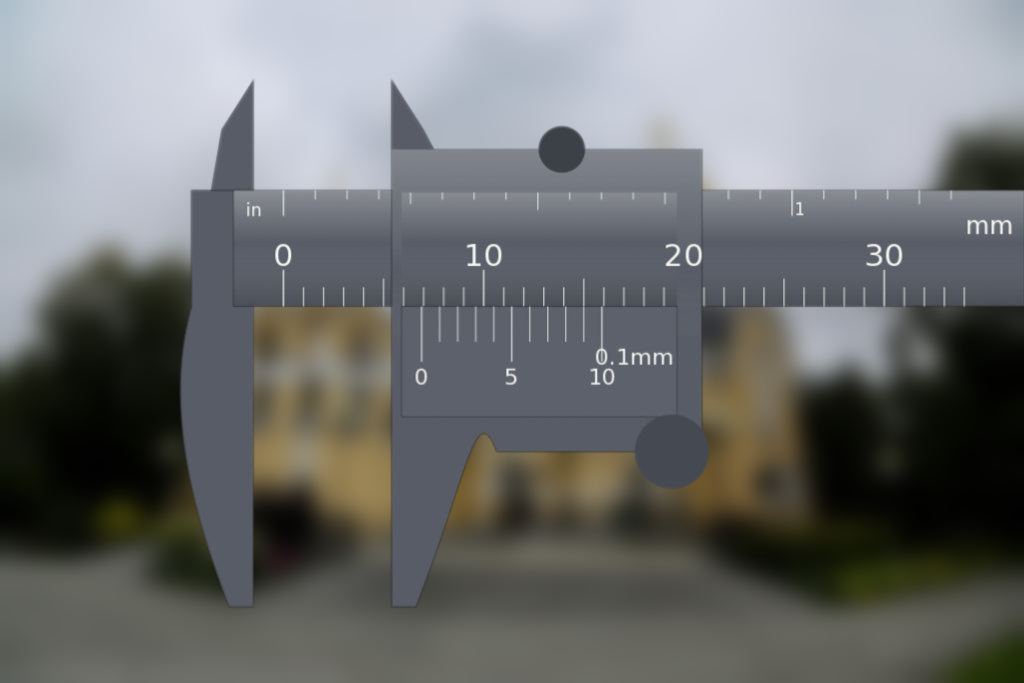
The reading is 6.9mm
